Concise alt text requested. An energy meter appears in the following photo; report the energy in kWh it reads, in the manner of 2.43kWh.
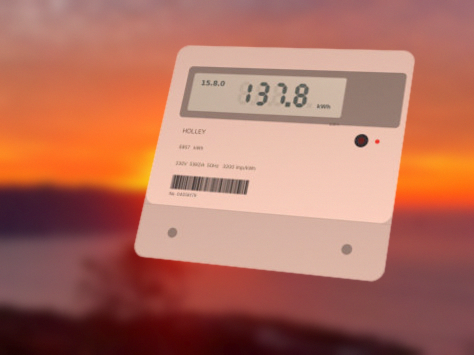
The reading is 137.8kWh
